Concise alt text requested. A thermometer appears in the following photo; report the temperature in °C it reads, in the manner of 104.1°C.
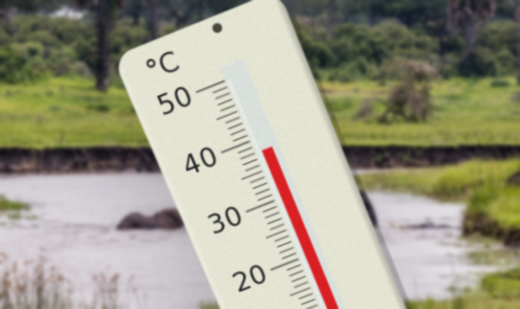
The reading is 38°C
